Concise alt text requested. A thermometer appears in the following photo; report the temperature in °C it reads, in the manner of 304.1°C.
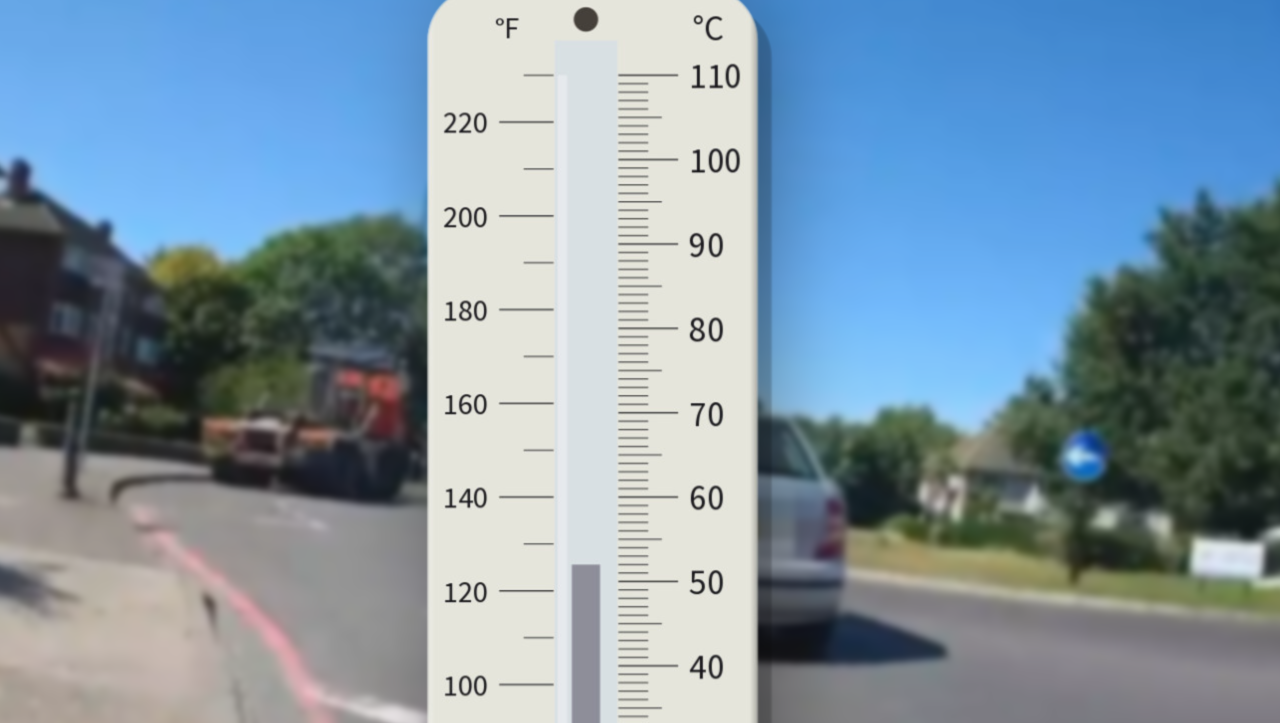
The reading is 52°C
